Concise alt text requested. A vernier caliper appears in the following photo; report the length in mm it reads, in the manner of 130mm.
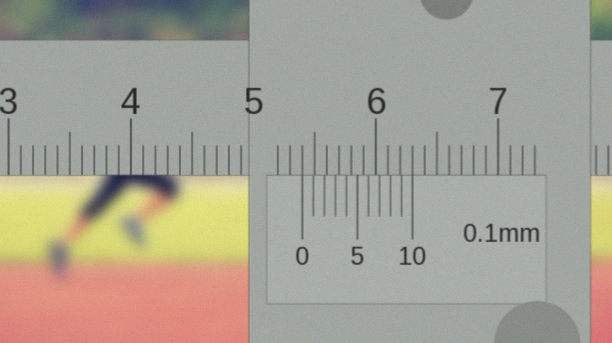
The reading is 54.0mm
